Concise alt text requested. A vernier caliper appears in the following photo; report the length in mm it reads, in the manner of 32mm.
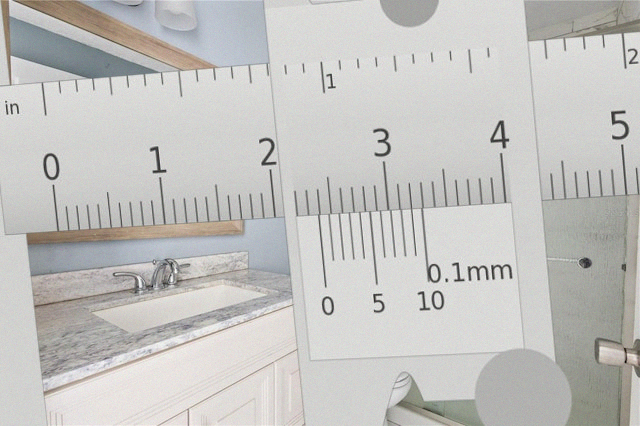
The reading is 23.9mm
